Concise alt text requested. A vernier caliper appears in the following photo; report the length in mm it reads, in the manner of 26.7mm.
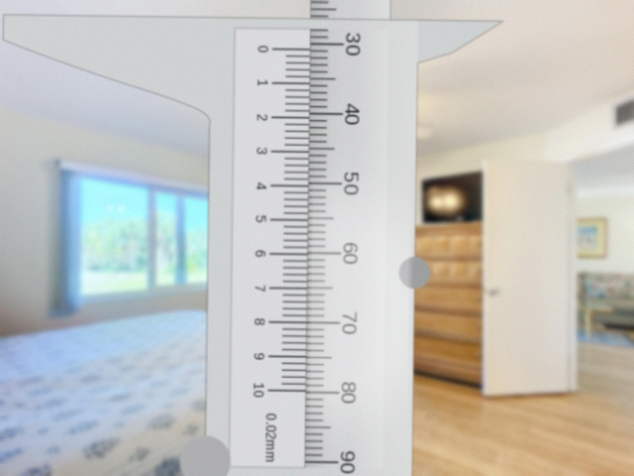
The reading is 30.8mm
